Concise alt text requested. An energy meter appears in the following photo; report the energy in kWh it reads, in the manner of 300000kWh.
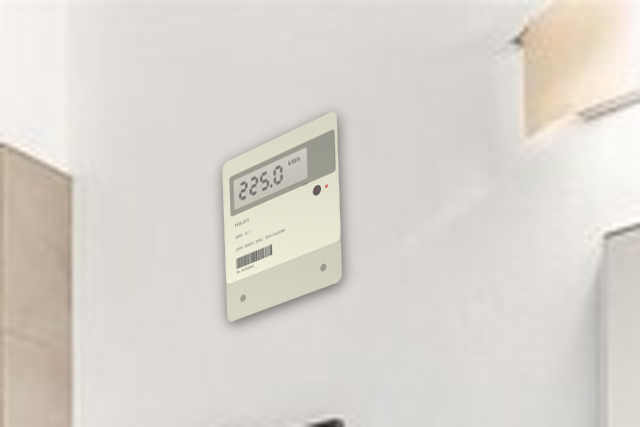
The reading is 225.0kWh
